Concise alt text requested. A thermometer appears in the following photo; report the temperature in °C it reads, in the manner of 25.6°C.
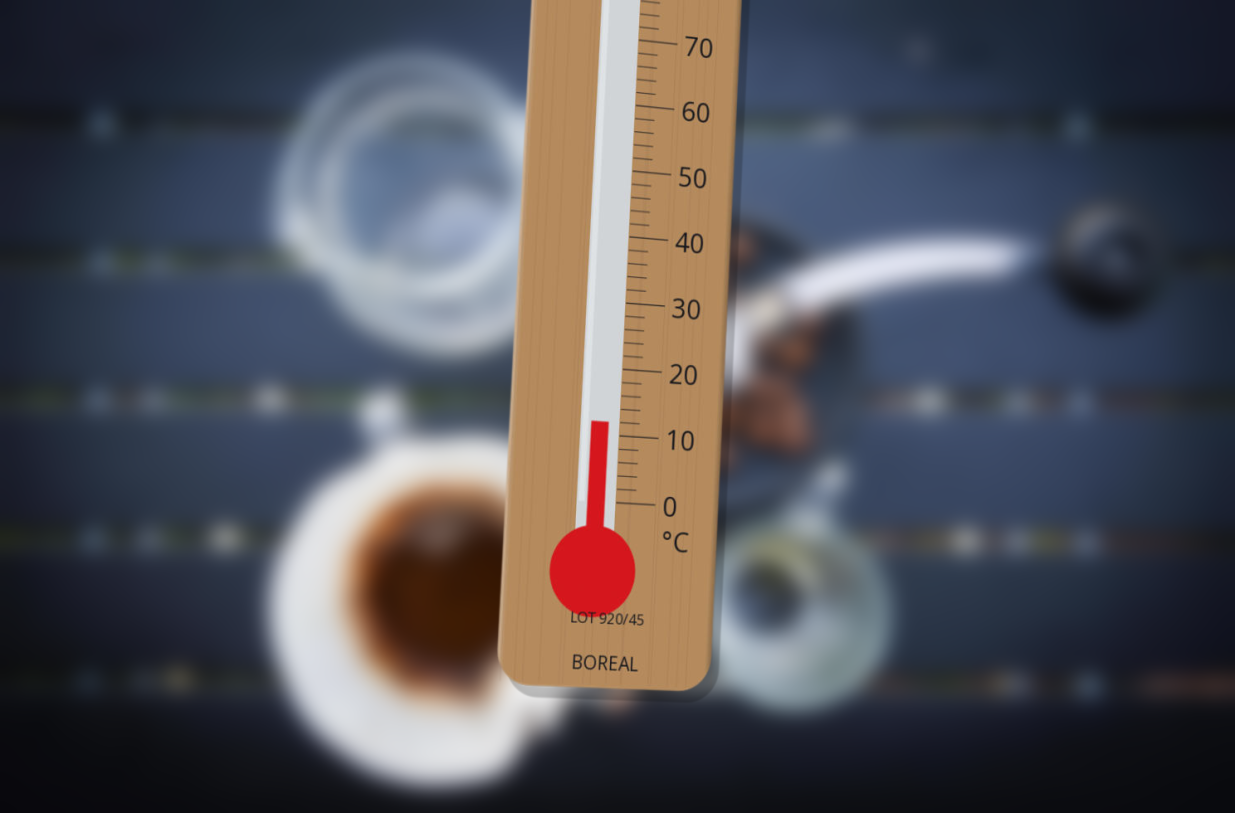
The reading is 12°C
